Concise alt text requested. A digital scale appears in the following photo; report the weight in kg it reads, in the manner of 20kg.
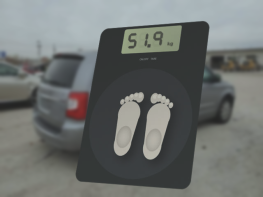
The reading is 51.9kg
